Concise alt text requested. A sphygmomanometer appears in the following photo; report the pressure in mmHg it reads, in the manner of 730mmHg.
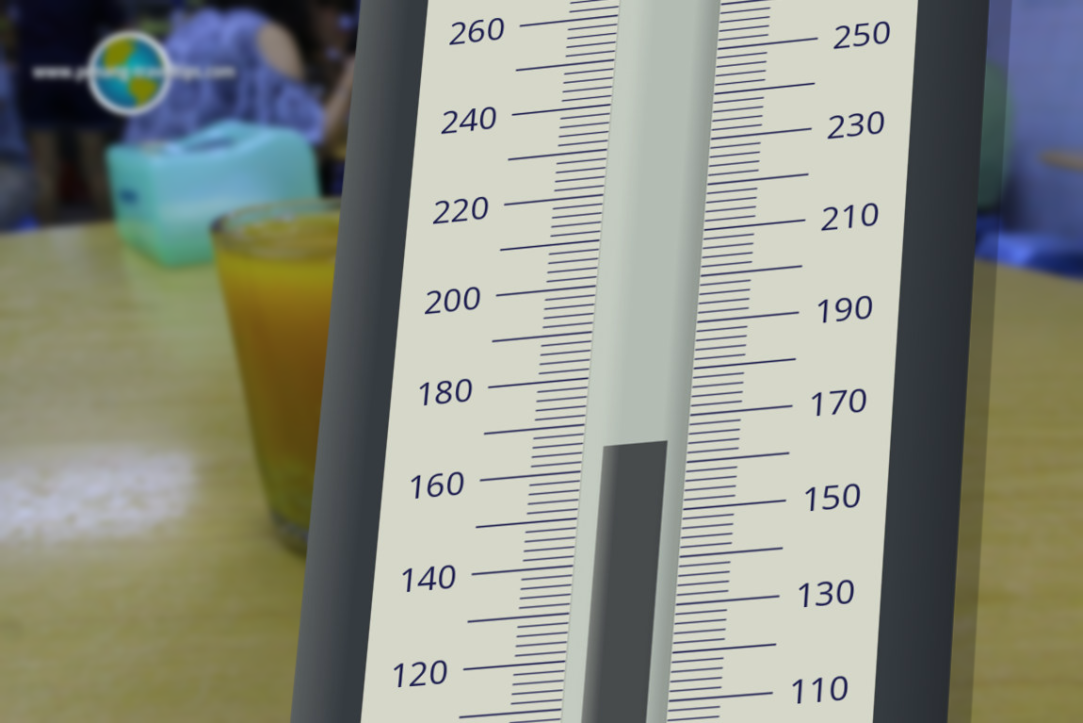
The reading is 165mmHg
